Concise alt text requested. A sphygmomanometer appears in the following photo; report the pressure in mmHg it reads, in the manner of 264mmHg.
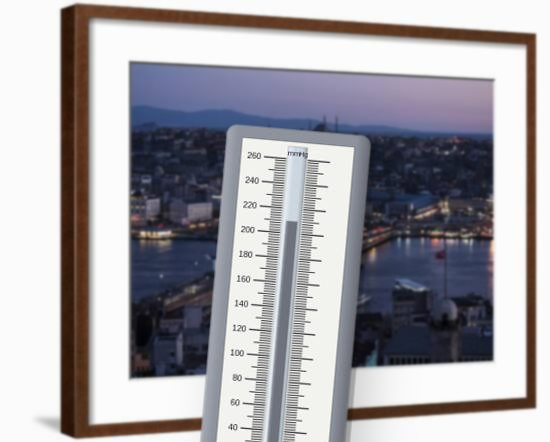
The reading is 210mmHg
